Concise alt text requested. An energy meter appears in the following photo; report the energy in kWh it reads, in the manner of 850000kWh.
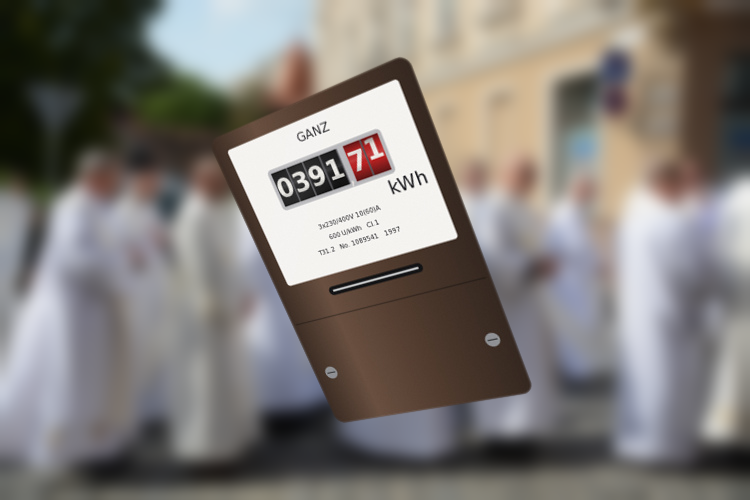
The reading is 391.71kWh
